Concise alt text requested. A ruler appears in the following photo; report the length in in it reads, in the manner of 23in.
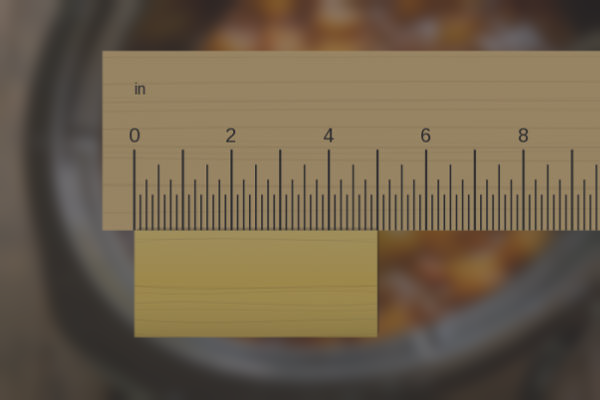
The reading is 5in
